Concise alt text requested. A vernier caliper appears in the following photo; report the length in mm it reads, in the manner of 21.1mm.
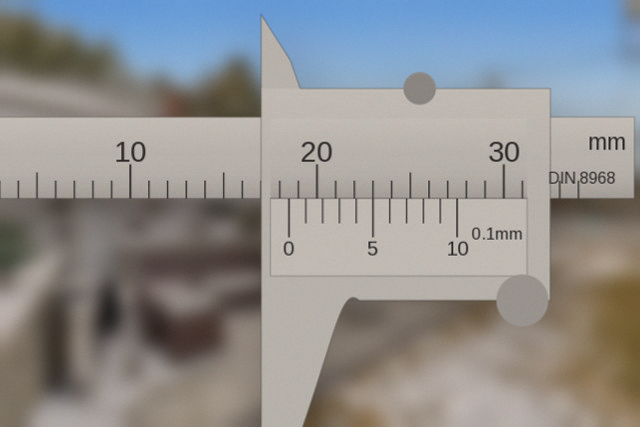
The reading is 18.5mm
